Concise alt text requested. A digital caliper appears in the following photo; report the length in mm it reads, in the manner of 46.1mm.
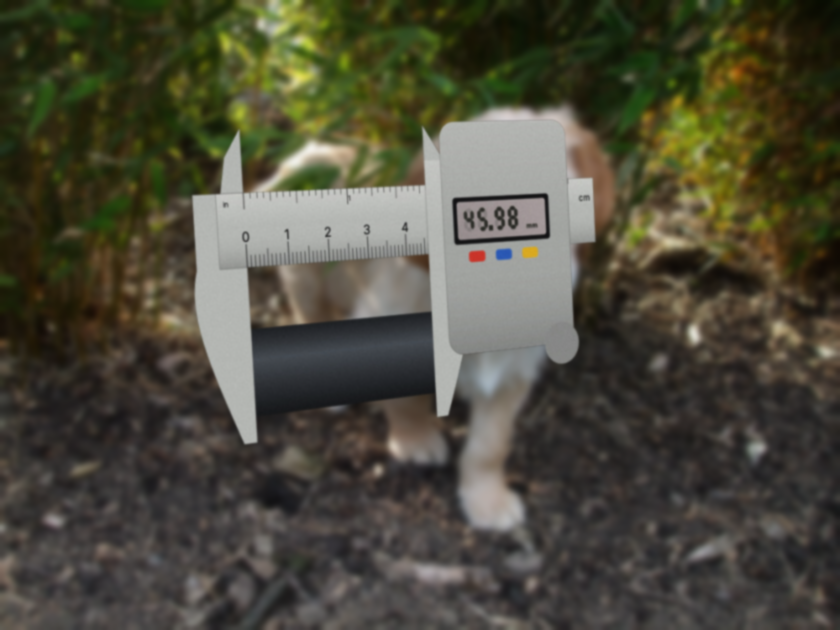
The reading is 45.98mm
